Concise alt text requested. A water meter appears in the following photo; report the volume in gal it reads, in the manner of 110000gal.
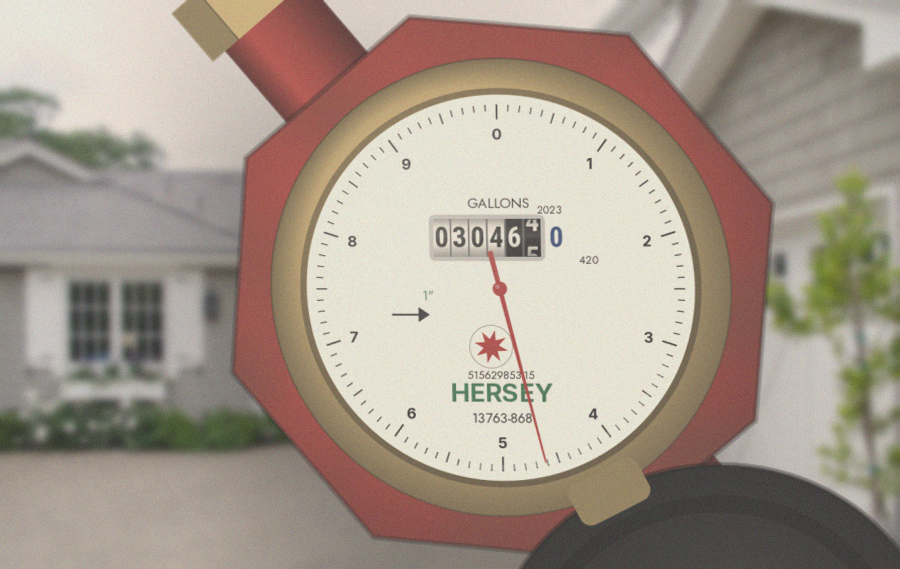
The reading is 304644.6gal
